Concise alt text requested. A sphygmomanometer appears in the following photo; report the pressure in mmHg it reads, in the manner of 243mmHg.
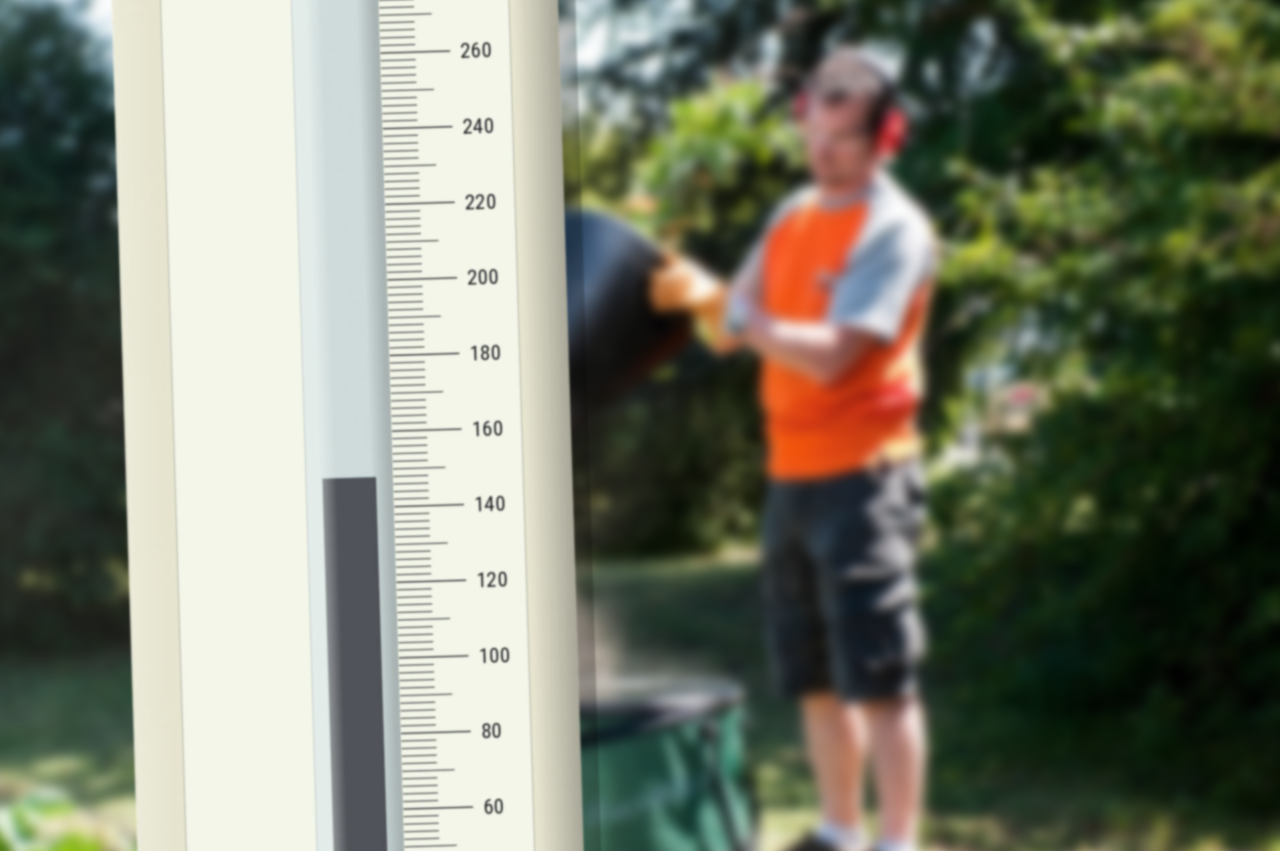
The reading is 148mmHg
